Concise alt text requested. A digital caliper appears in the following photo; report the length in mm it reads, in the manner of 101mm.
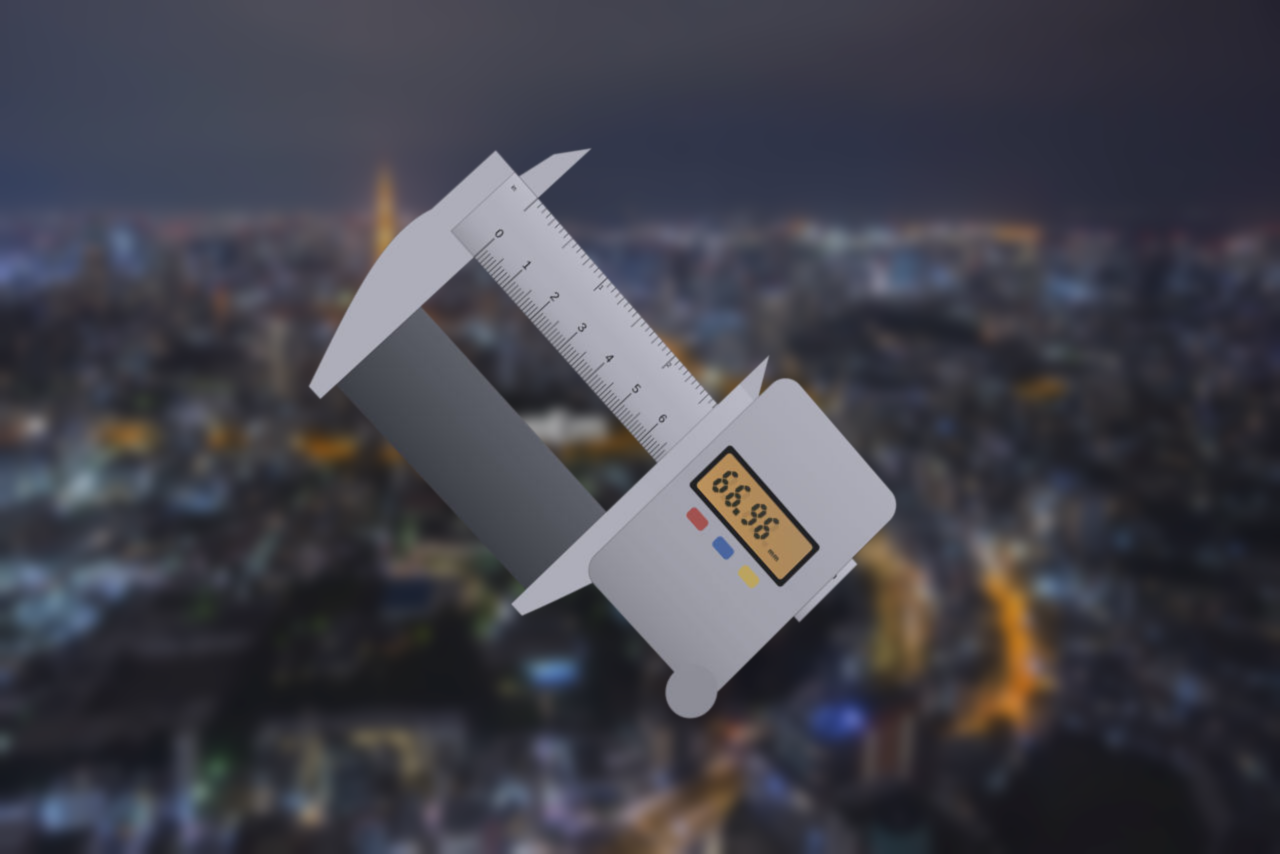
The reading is 66.96mm
